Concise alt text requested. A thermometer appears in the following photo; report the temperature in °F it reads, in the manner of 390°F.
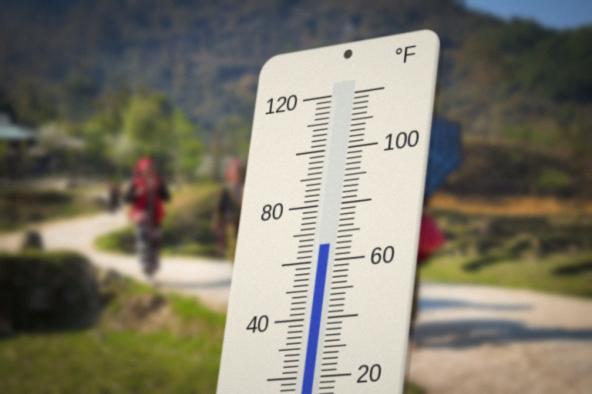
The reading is 66°F
